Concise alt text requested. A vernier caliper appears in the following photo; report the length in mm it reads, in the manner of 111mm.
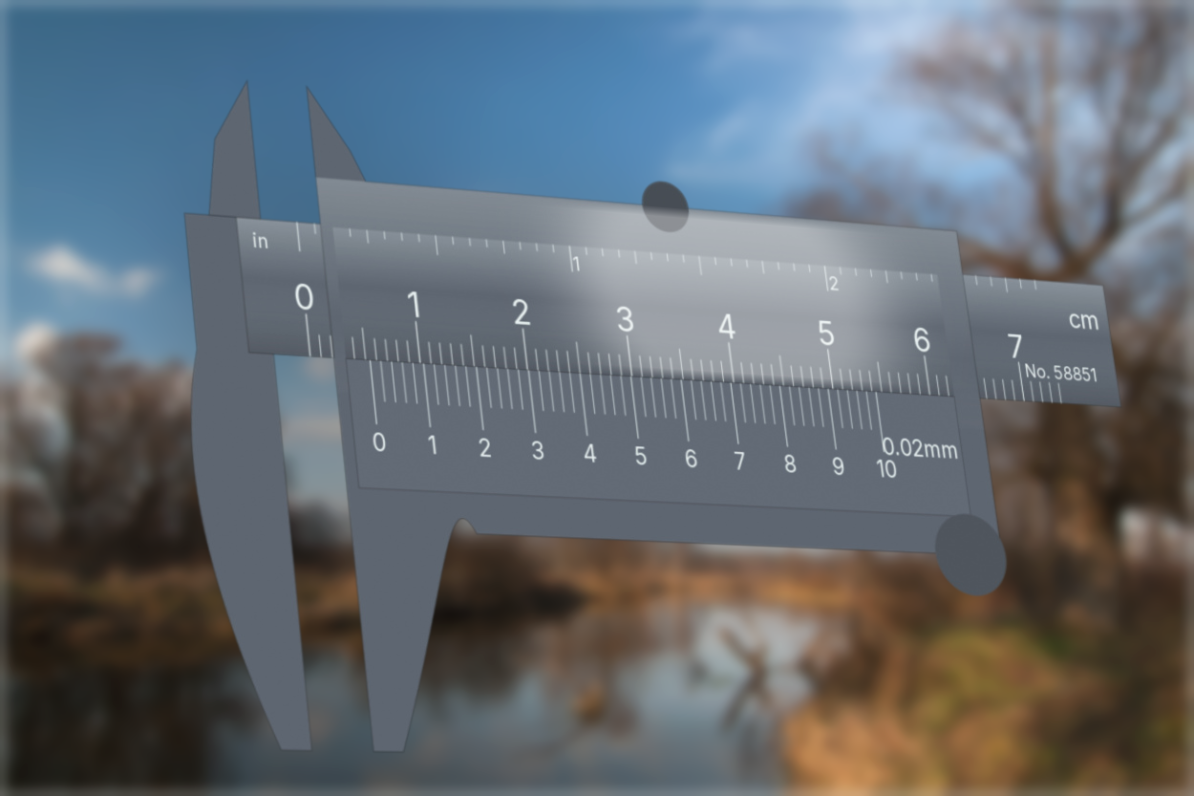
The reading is 5.4mm
